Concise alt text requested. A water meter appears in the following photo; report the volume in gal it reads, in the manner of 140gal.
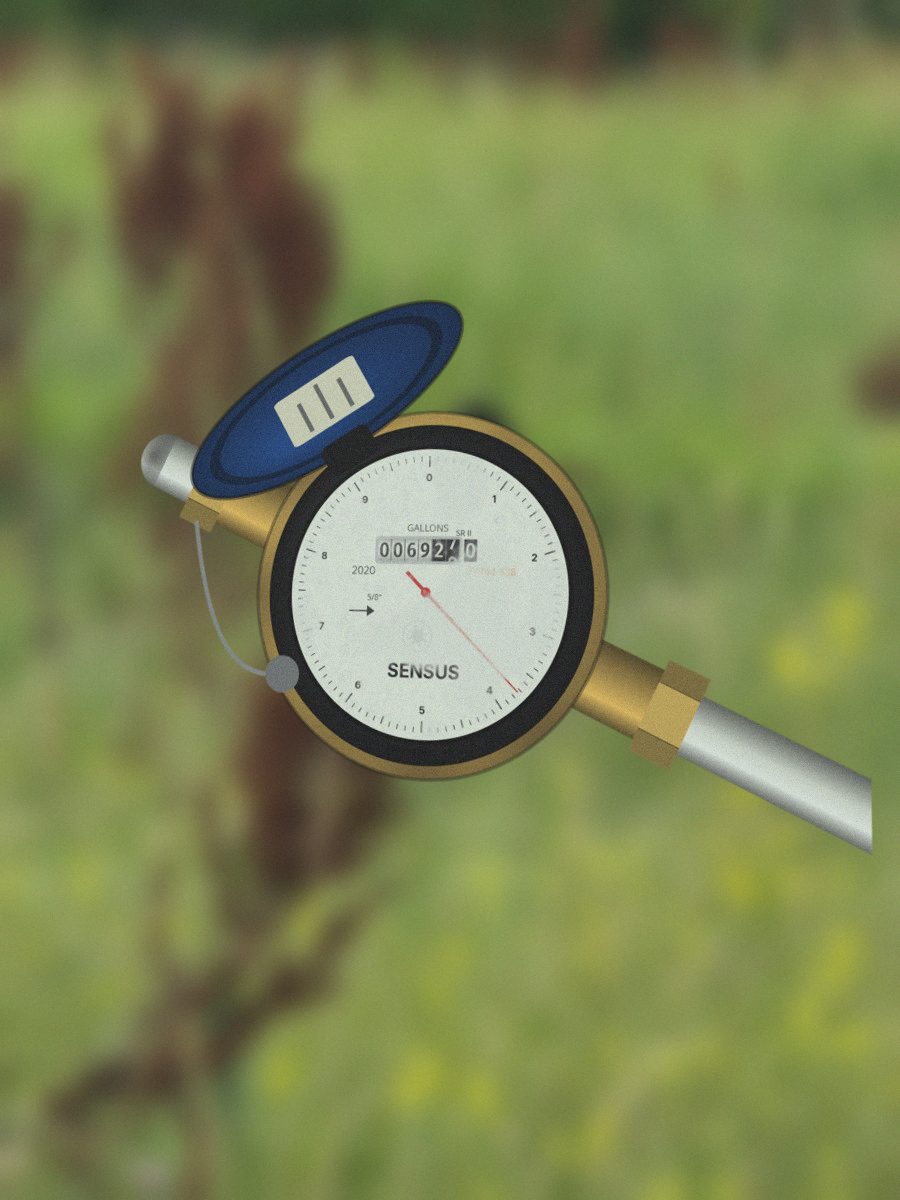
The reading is 69273.7gal
